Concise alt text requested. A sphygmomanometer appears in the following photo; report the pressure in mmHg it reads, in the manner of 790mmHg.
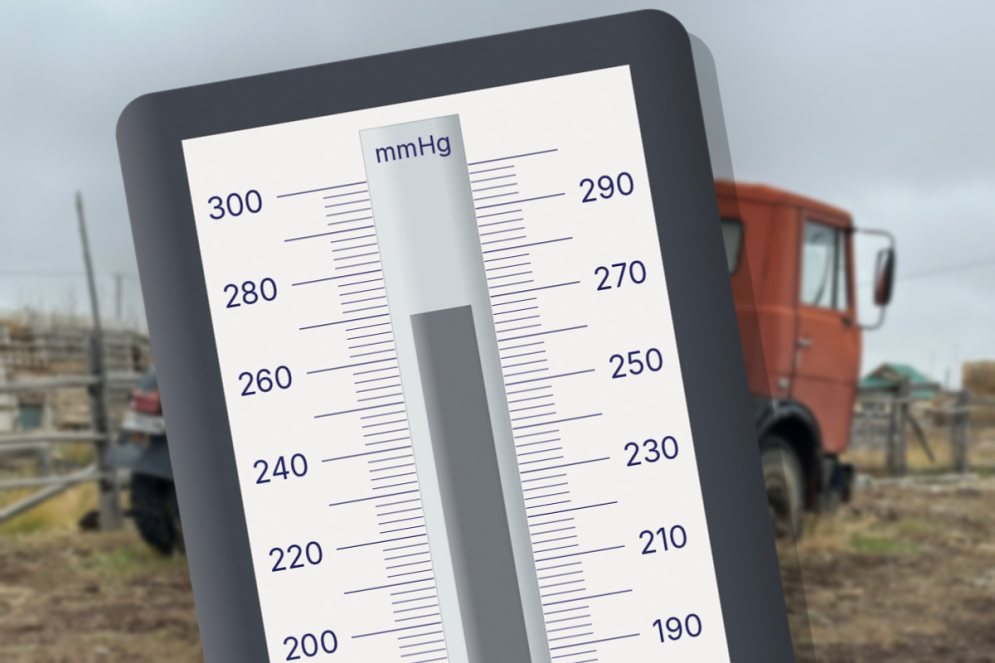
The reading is 269mmHg
